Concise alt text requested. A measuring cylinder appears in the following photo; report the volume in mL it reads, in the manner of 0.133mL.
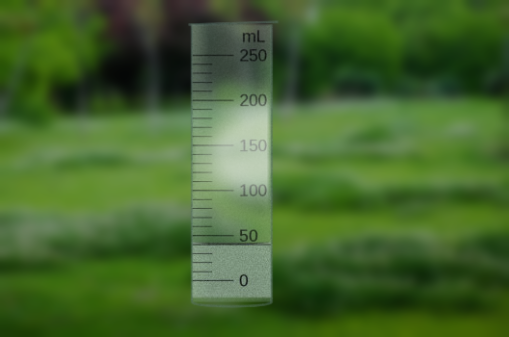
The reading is 40mL
